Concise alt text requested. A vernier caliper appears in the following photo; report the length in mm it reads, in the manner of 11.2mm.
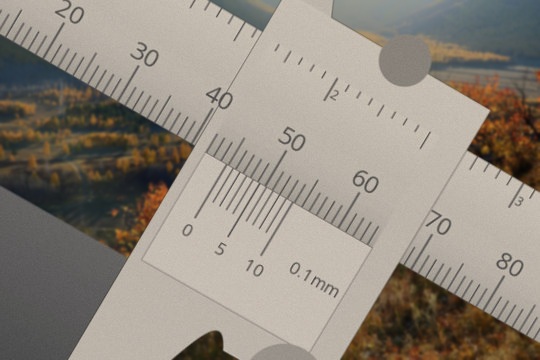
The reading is 44.8mm
